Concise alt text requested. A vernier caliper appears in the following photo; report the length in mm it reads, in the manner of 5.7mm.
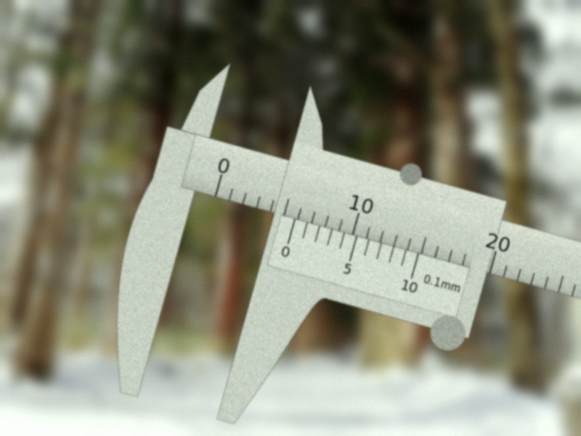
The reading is 5.8mm
